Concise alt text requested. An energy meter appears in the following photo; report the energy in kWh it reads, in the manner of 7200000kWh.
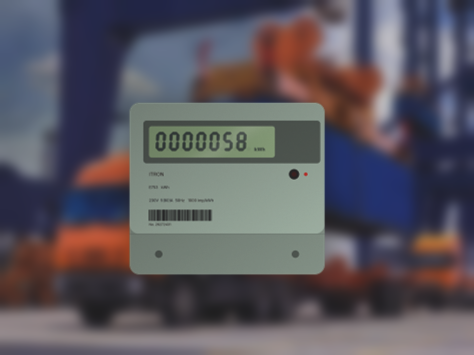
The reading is 58kWh
